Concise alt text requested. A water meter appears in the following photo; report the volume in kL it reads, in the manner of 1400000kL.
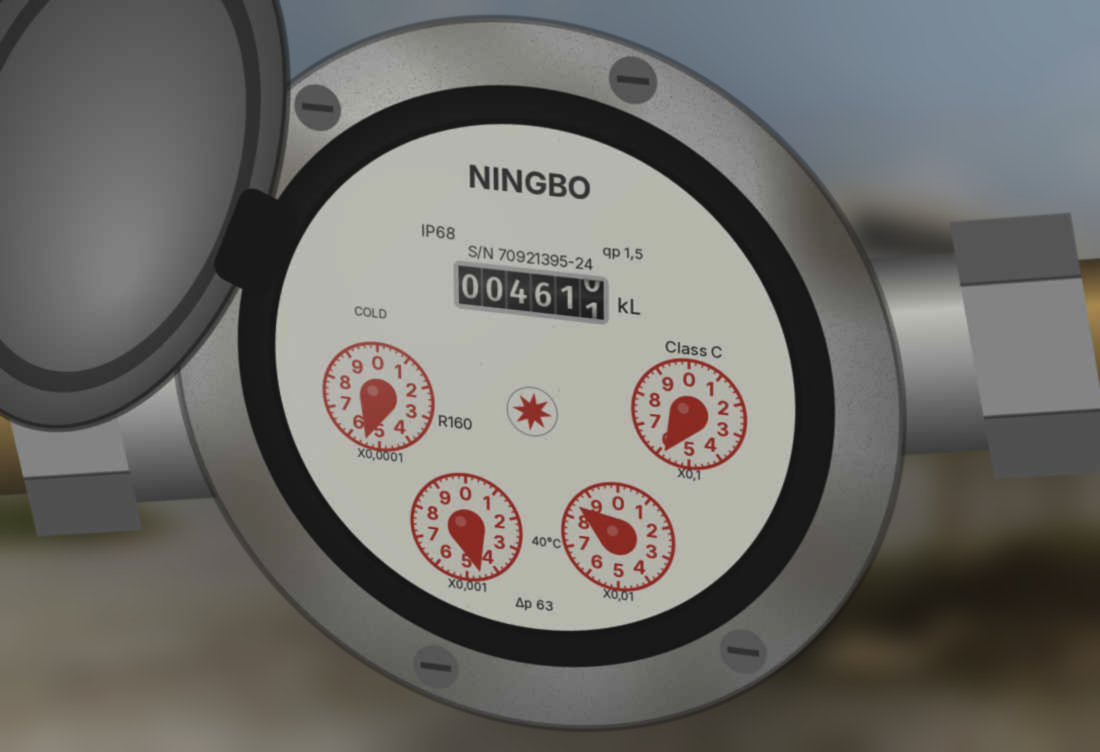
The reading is 4610.5845kL
